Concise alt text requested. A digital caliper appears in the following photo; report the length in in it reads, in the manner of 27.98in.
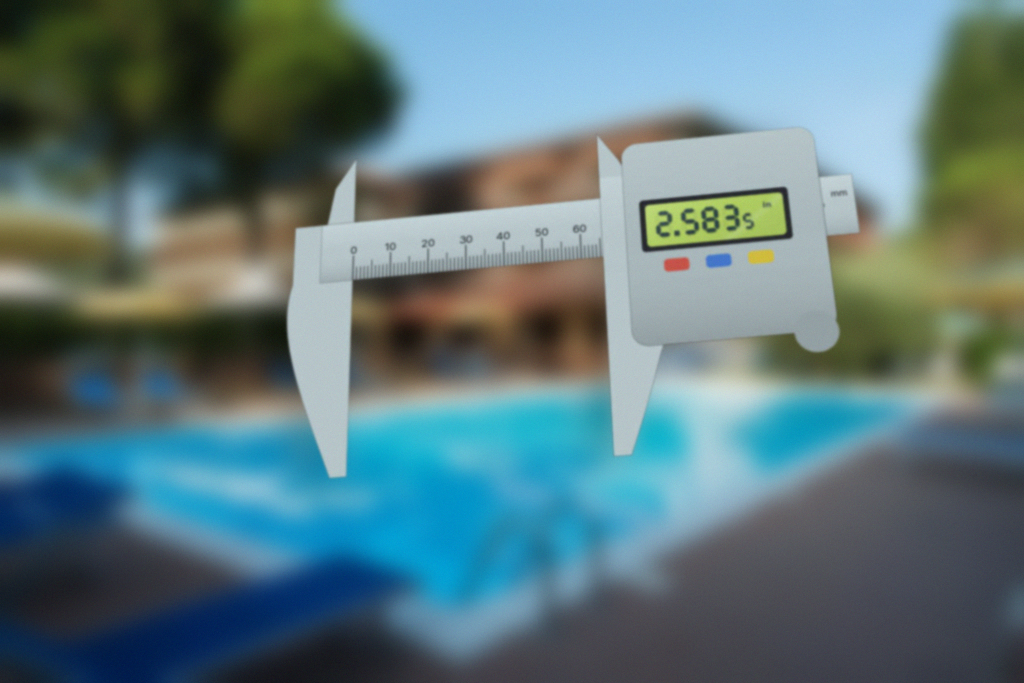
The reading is 2.5835in
